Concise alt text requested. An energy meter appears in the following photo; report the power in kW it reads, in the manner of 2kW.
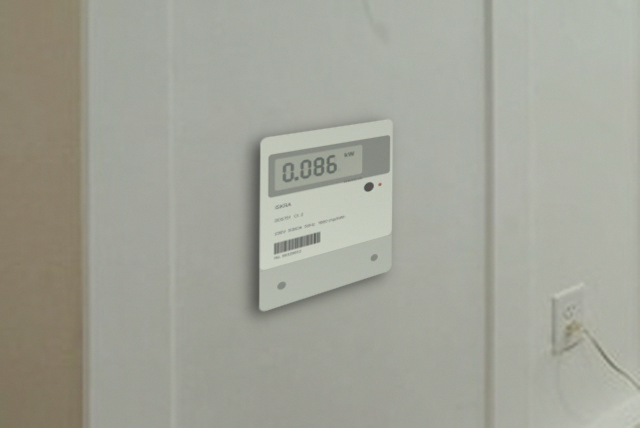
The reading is 0.086kW
